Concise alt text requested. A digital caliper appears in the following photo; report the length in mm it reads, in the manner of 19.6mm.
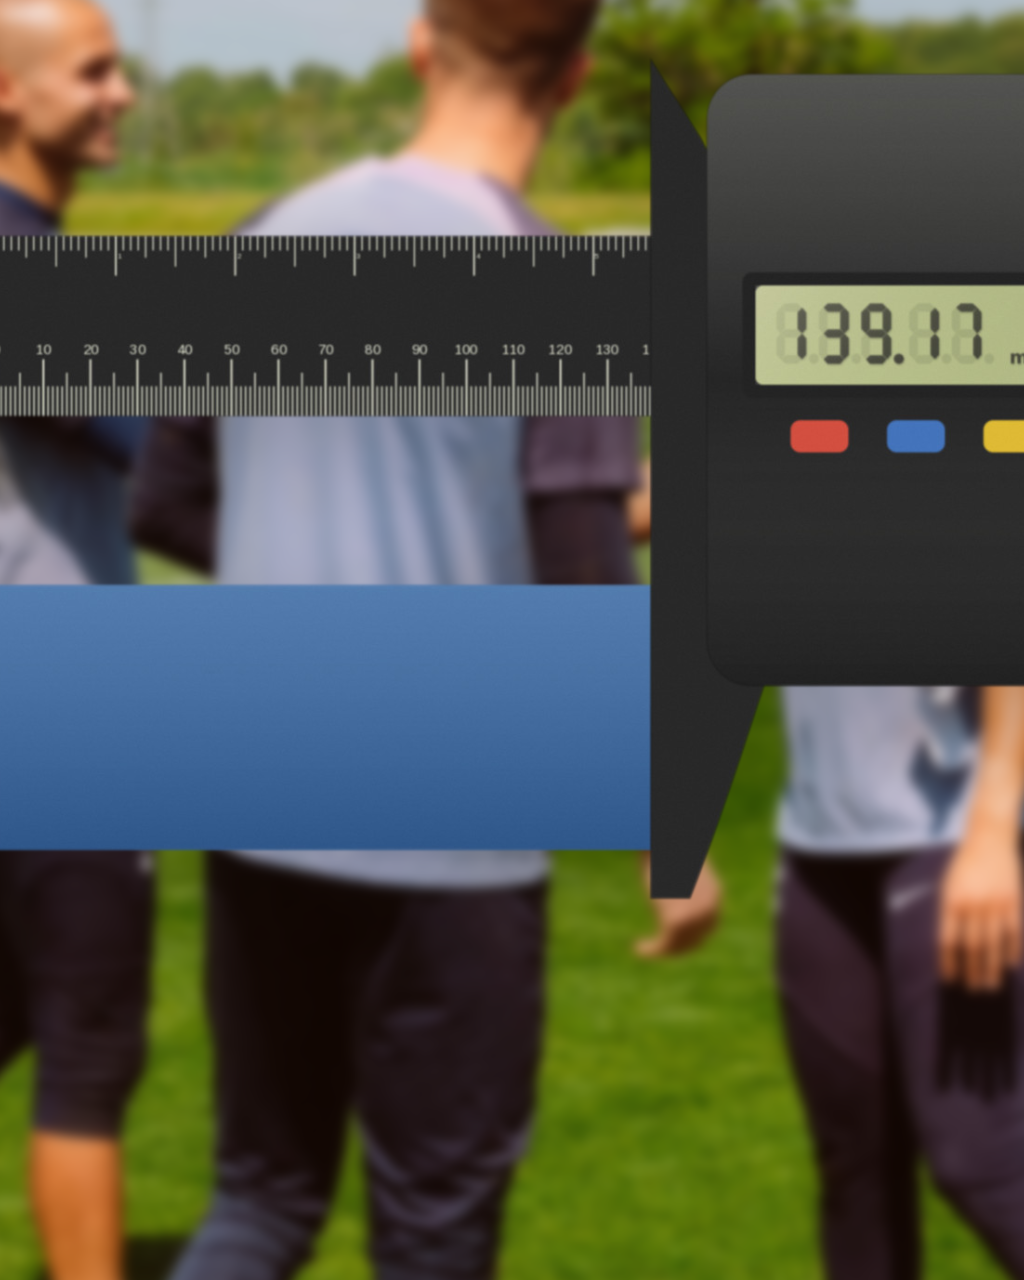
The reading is 139.17mm
